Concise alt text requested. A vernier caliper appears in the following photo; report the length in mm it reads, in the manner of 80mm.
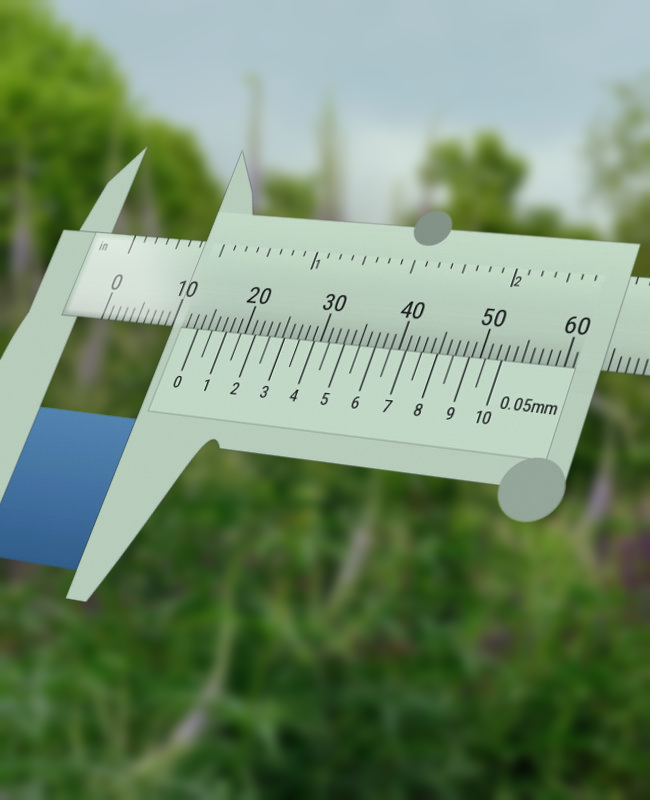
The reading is 13.6mm
